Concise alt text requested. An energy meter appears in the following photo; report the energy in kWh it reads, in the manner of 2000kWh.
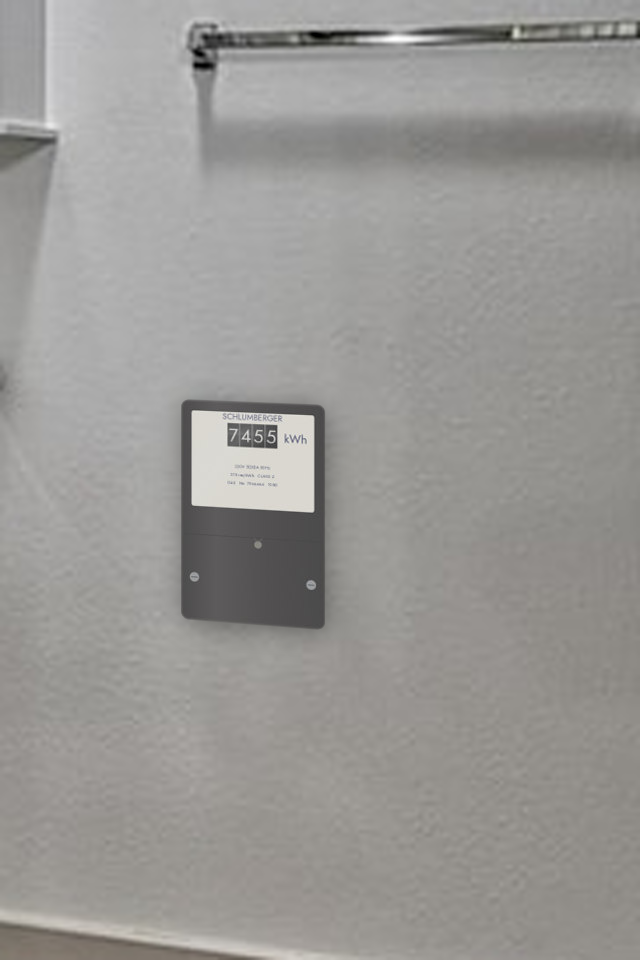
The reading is 7455kWh
